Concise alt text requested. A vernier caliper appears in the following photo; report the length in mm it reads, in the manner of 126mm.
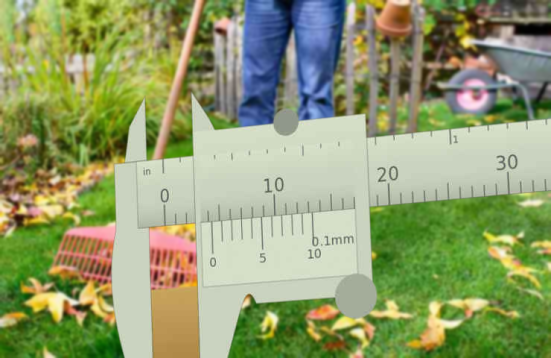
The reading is 4.3mm
